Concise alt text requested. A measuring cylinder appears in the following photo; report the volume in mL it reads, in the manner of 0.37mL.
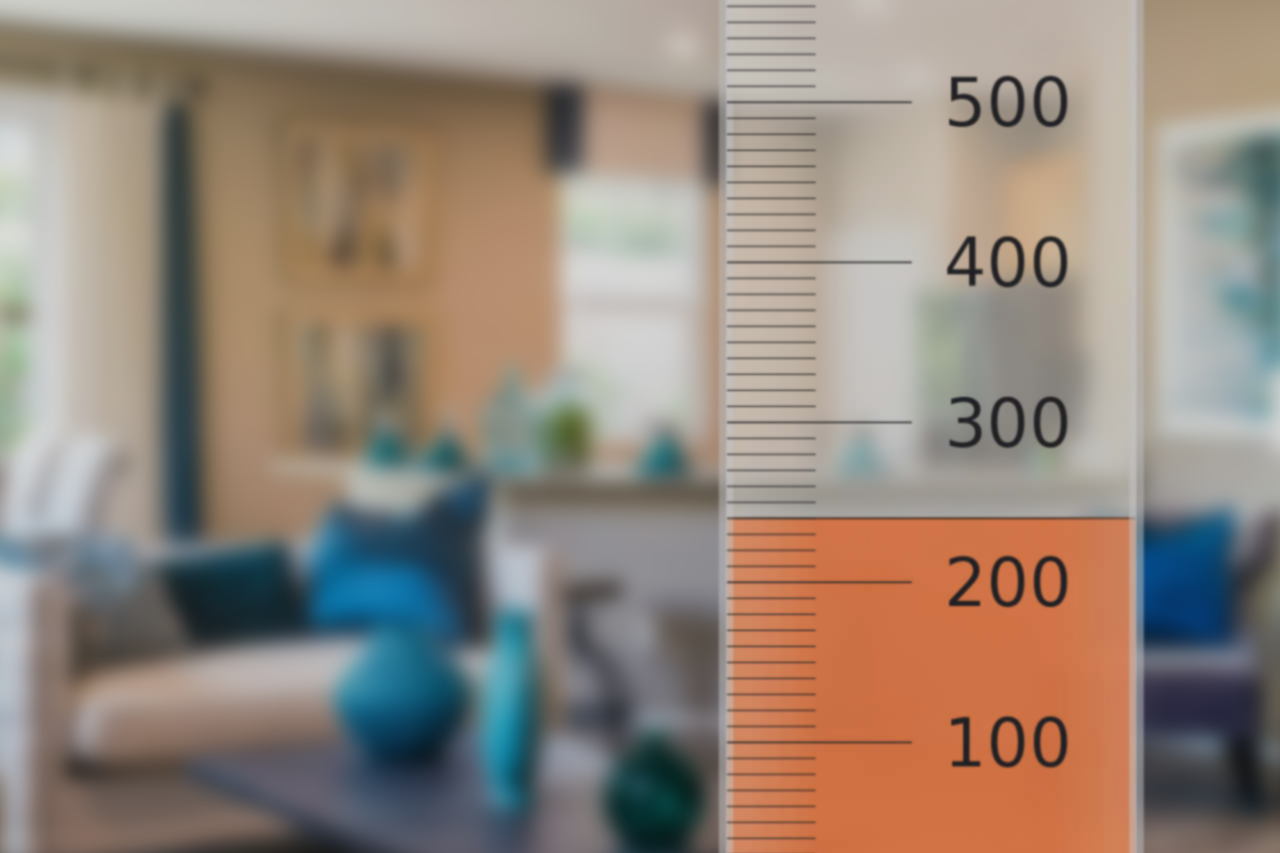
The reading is 240mL
